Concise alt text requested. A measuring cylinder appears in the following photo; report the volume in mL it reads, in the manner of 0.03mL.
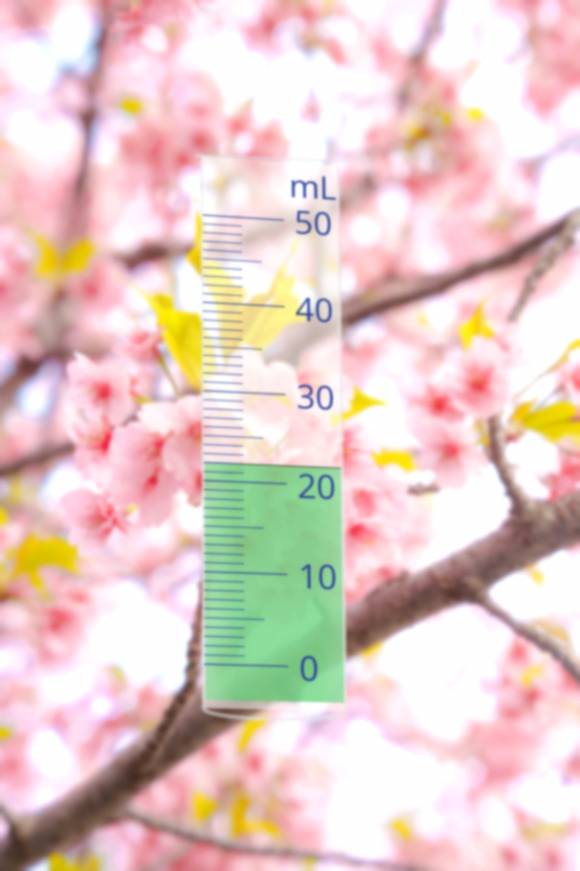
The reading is 22mL
